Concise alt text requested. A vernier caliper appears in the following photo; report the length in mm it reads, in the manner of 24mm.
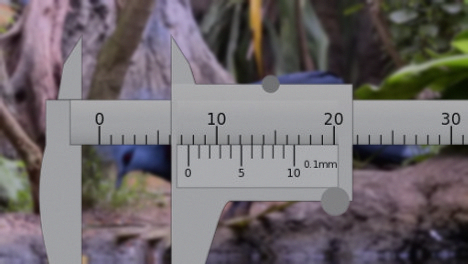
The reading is 7.6mm
